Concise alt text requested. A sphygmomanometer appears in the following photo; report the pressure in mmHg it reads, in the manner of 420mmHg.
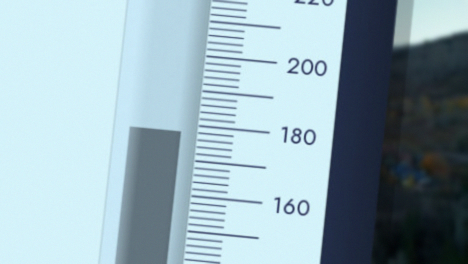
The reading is 178mmHg
